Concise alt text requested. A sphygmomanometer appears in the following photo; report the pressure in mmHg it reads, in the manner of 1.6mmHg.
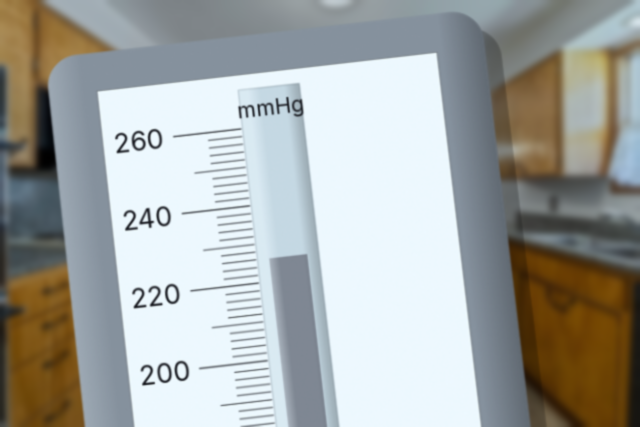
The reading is 226mmHg
